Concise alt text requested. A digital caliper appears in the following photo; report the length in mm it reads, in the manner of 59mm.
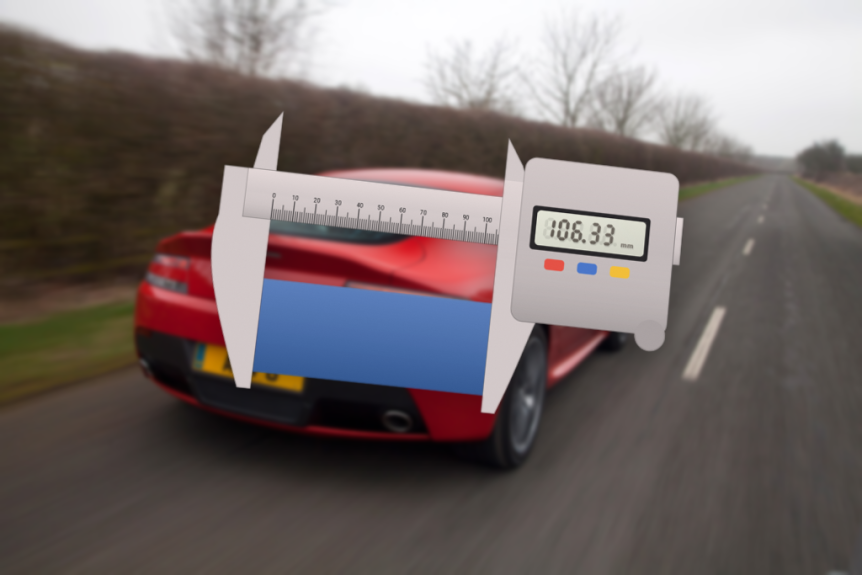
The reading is 106.33mm
